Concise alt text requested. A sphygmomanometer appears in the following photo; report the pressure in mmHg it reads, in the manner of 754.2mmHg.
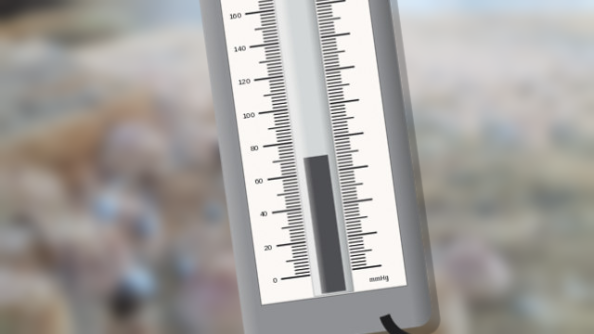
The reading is 70mmHg
